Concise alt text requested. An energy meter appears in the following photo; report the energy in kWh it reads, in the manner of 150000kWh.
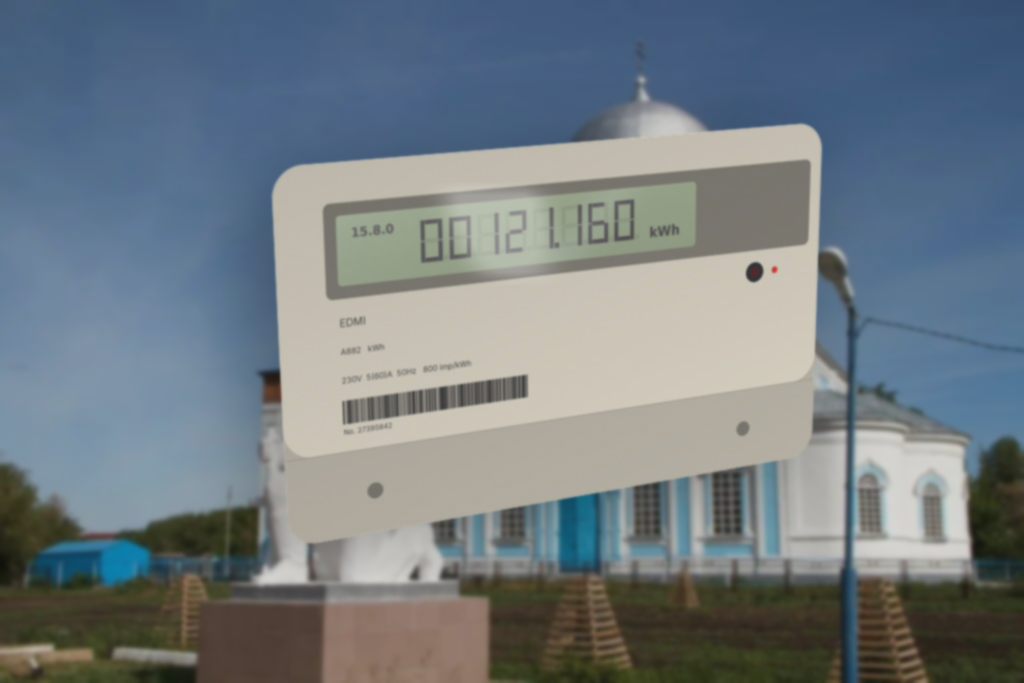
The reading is 121.160kWh
